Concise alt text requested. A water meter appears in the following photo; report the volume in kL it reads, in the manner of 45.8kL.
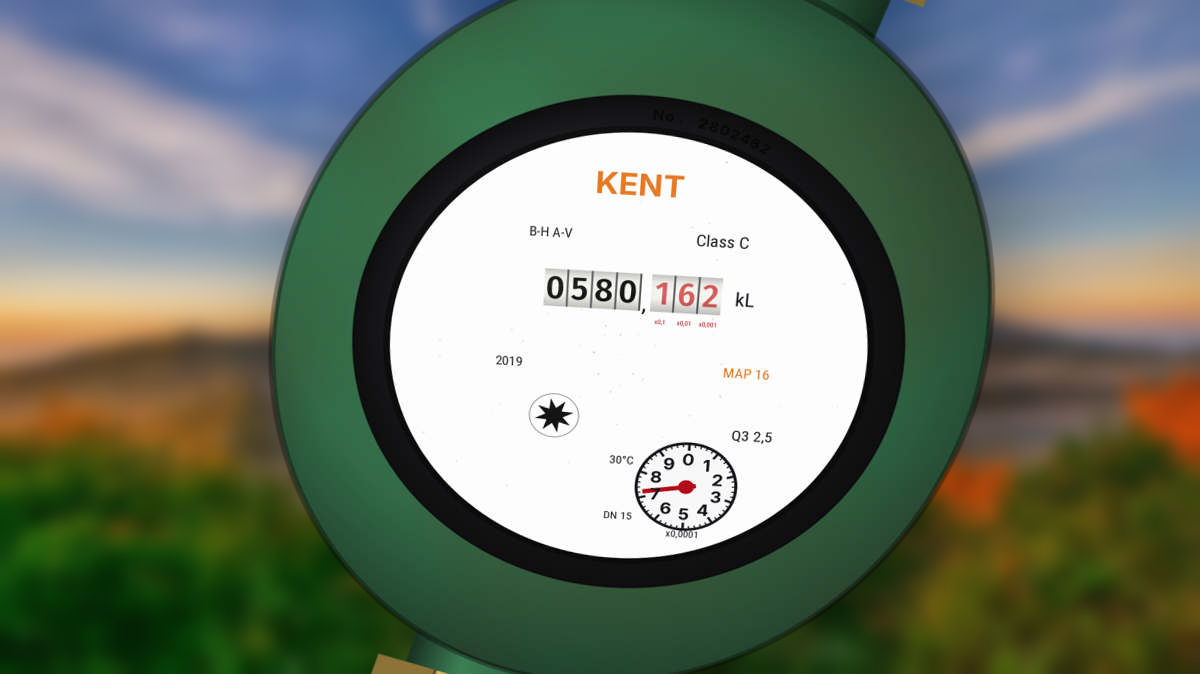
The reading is 580.1627kL
